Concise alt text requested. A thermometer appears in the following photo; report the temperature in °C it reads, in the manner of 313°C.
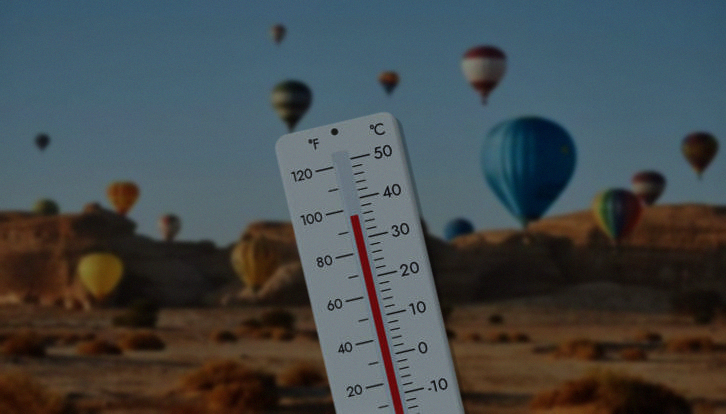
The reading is 36°C
